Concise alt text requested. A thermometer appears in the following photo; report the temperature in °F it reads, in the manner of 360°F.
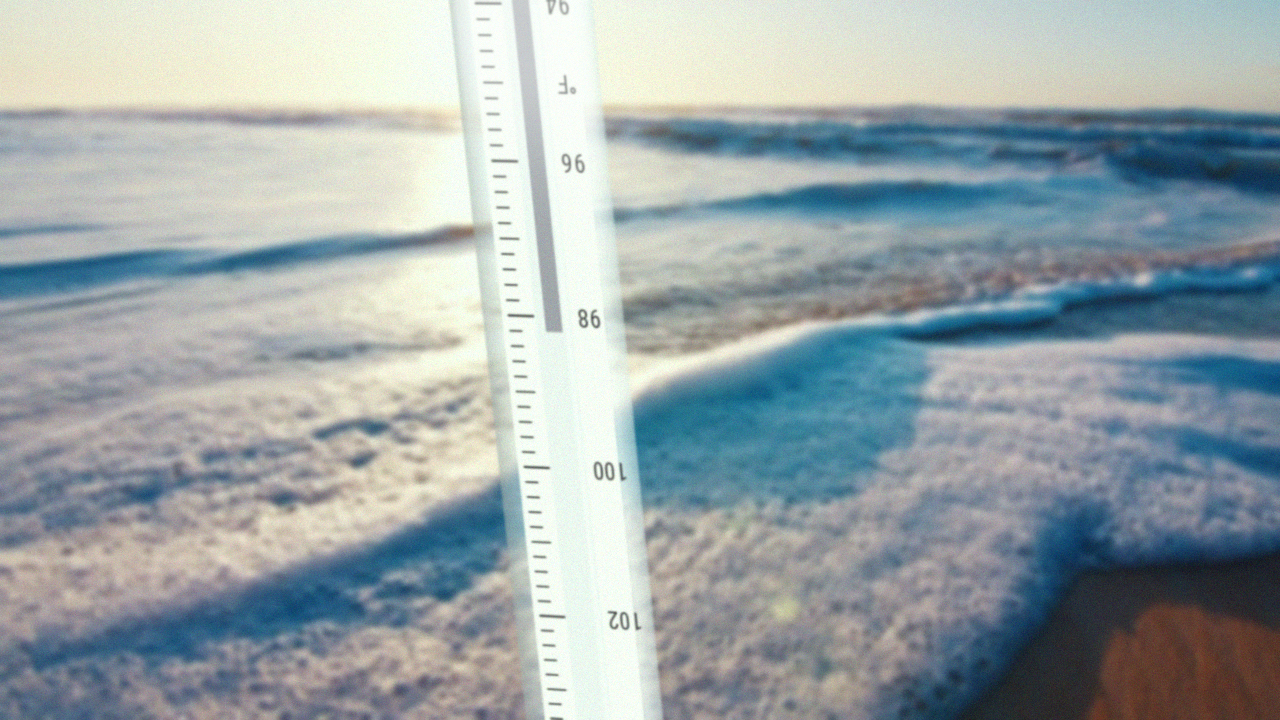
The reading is 98.2°F
